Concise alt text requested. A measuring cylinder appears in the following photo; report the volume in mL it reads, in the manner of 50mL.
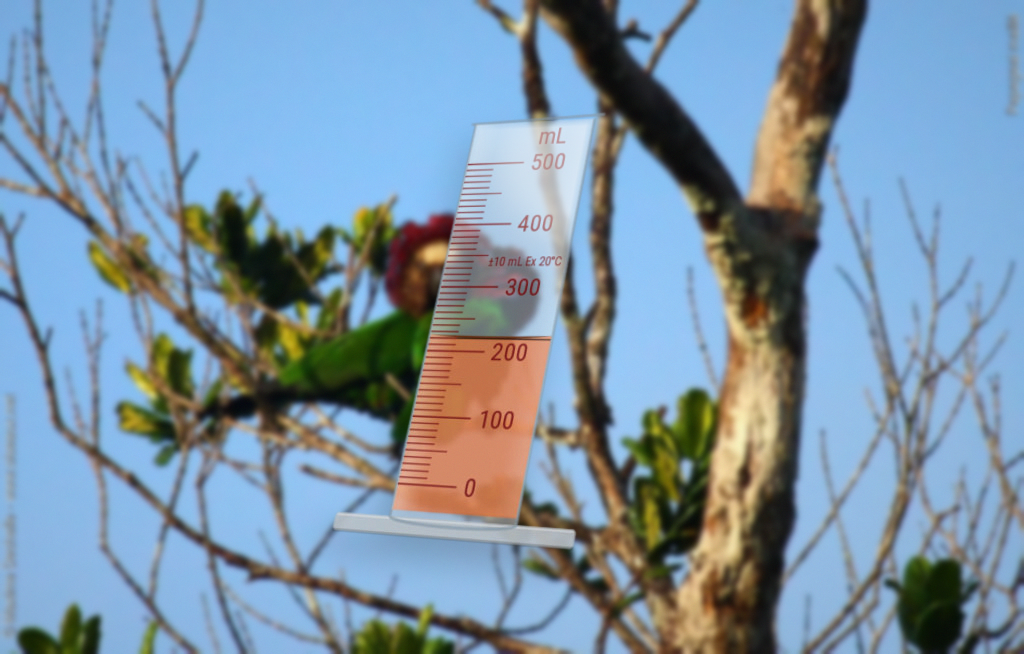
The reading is 220mL
